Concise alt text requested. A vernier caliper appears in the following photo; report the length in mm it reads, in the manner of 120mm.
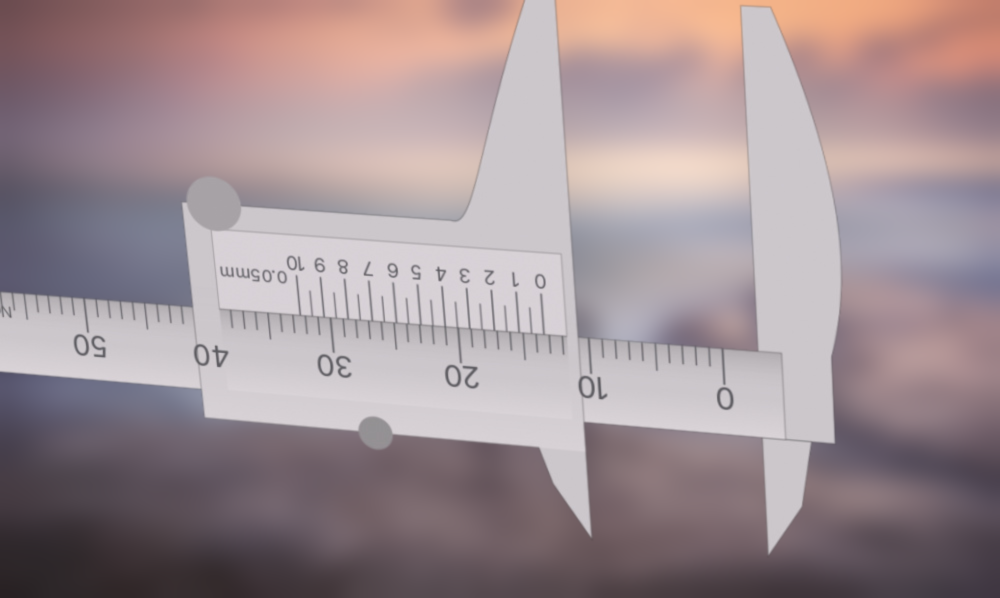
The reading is 13.4mm
